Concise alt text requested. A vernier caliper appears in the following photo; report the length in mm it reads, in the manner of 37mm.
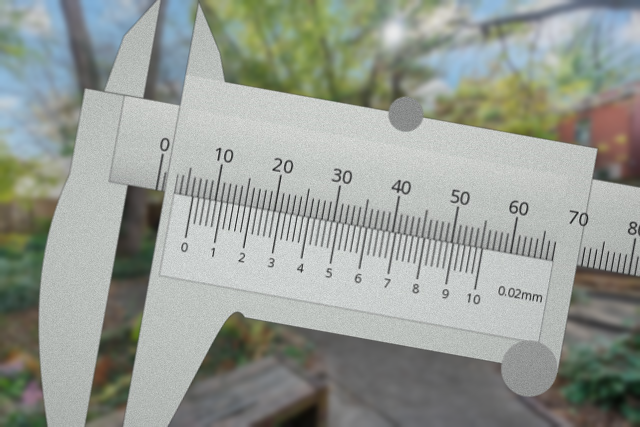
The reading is 6.2mm
